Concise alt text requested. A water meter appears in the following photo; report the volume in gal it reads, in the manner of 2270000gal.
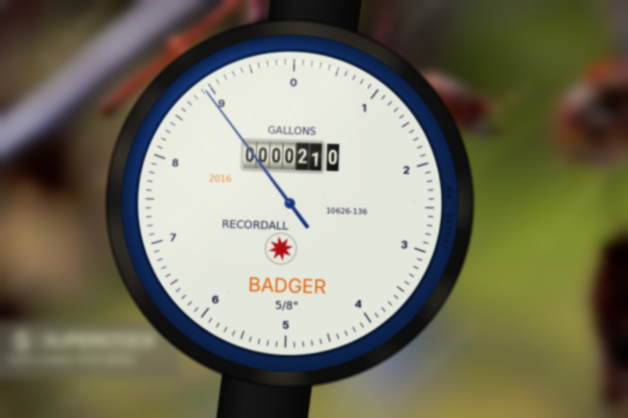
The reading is 208.9gal
